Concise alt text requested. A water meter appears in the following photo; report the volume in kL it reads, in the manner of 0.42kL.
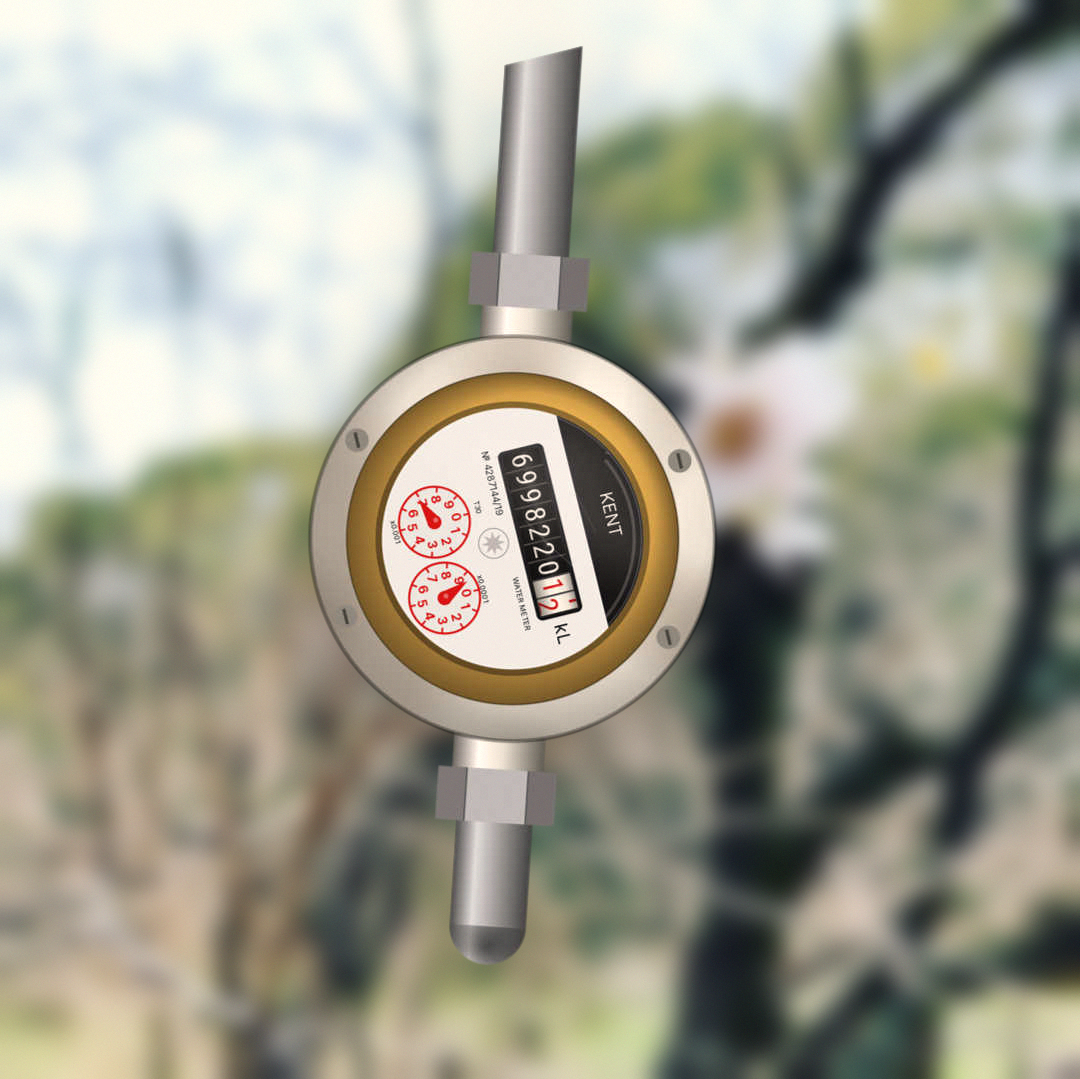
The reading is 6998220.1169kL
